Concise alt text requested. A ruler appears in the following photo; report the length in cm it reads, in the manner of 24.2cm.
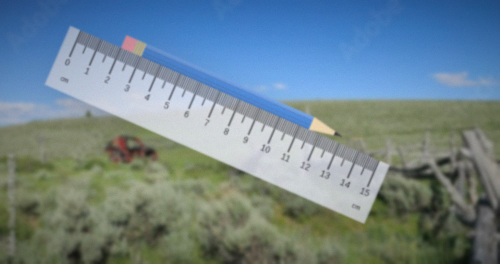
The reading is 11cm
